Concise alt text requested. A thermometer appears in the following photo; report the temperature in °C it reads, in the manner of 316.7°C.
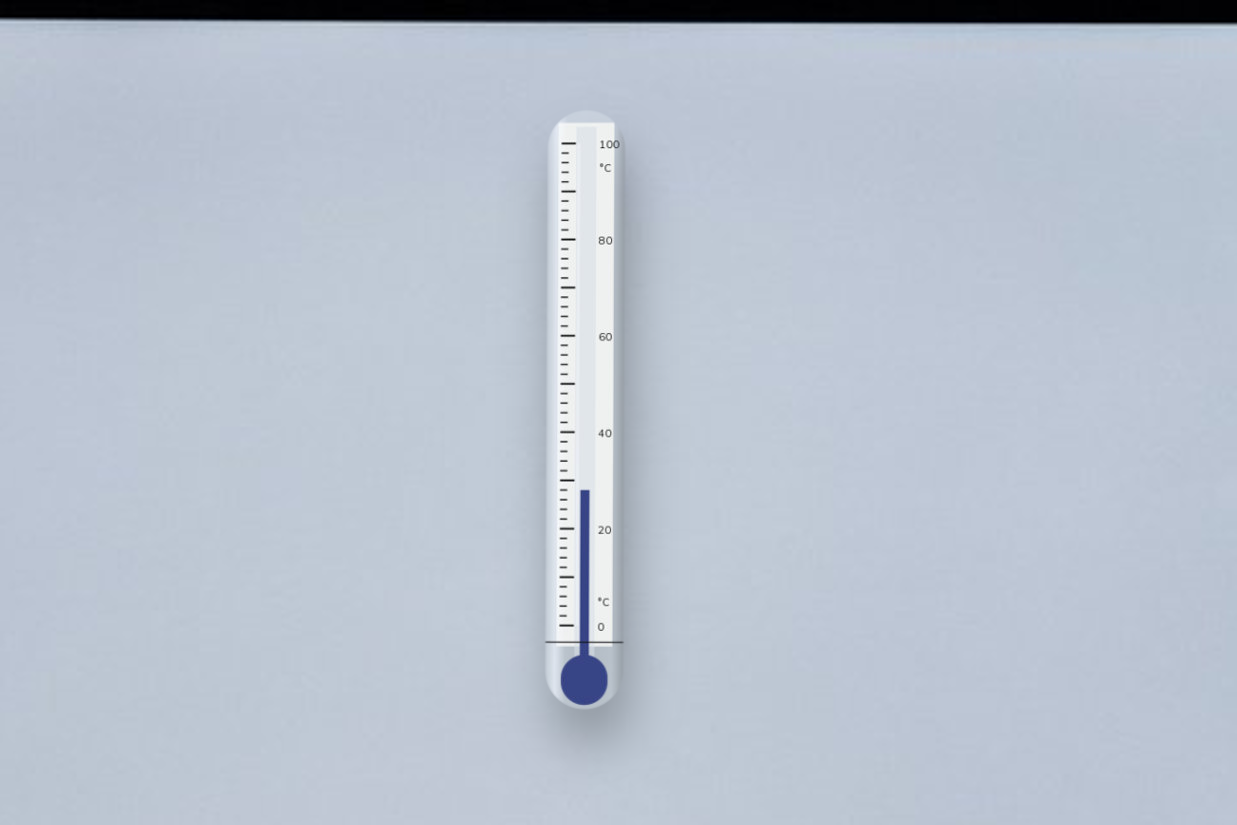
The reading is 28°C
